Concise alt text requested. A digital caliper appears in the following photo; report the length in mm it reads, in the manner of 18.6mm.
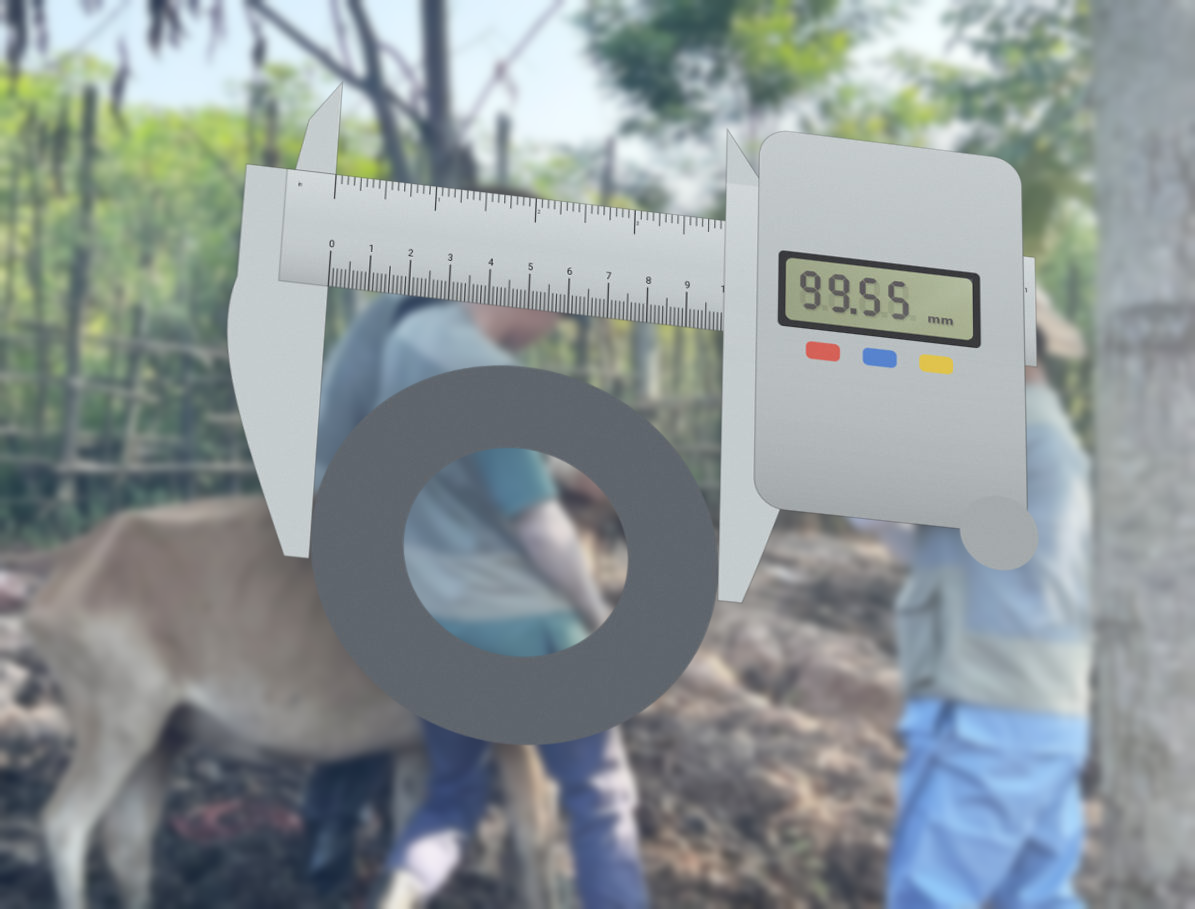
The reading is 99.55mm
